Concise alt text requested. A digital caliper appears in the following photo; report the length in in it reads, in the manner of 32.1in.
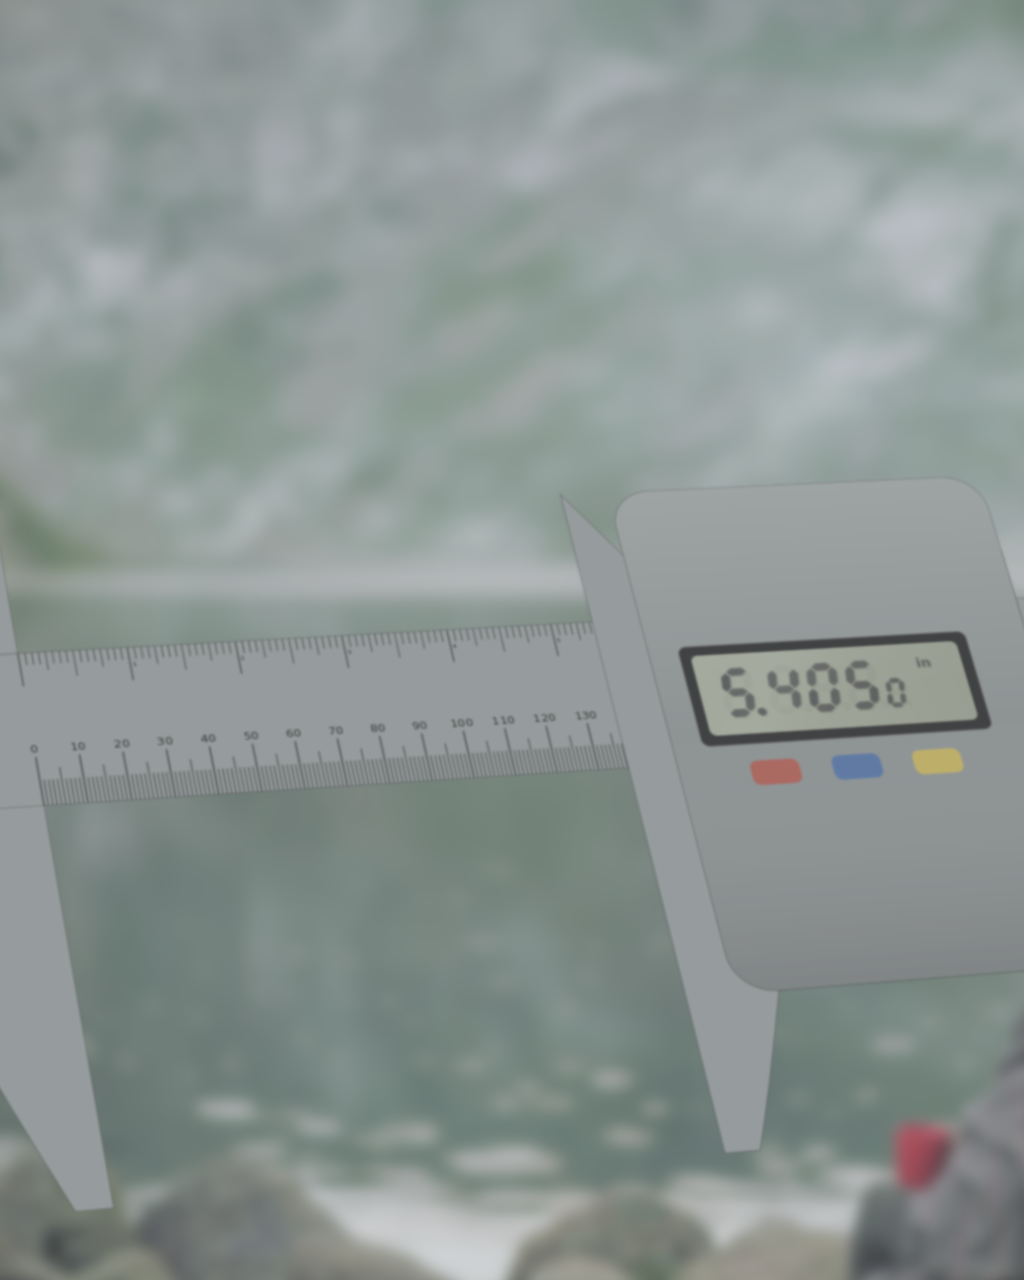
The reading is 5.4050in
